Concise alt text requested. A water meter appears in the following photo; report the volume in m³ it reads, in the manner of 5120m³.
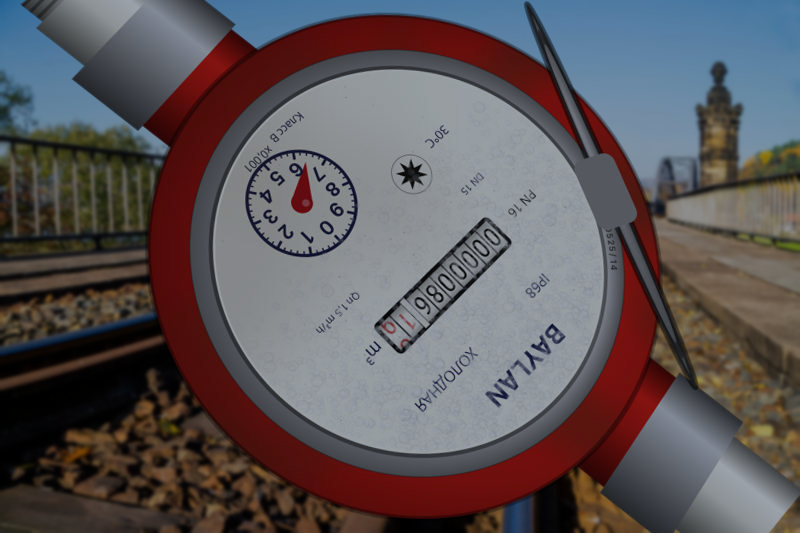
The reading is 86.186m³
